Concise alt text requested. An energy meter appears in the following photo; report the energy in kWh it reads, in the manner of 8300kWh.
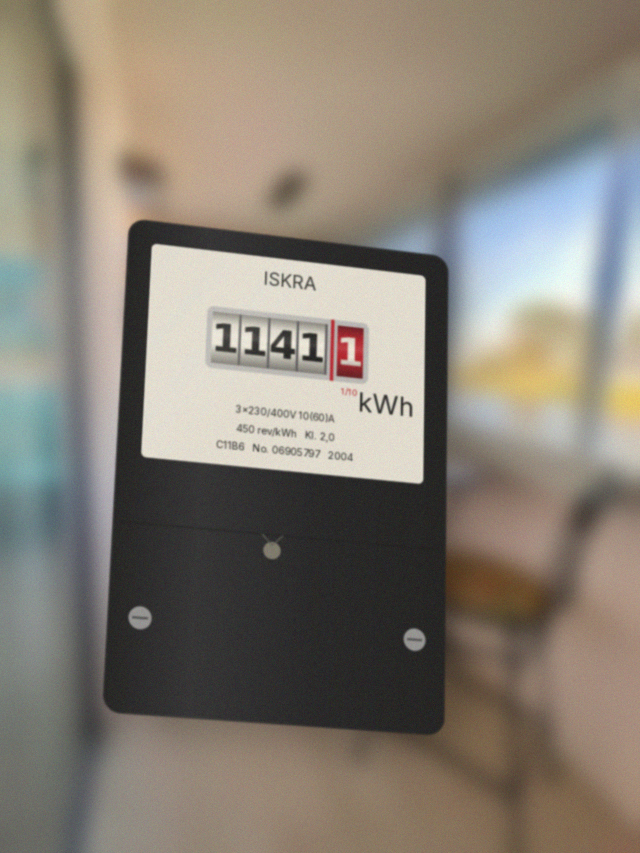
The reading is 1141.1kWh
